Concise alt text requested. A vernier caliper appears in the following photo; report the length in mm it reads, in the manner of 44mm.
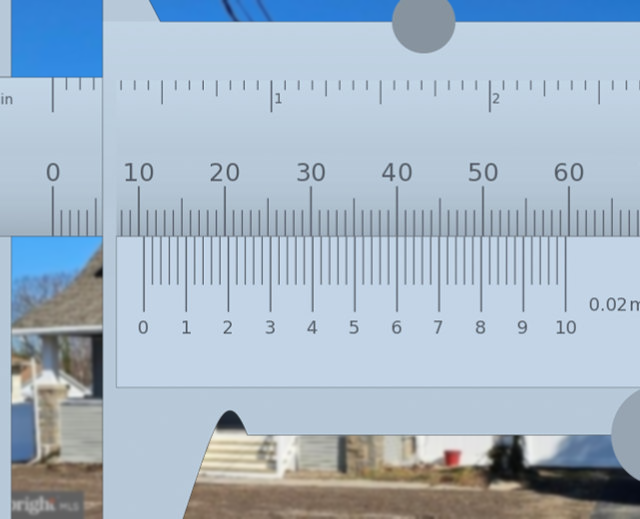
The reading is 10.6mm
